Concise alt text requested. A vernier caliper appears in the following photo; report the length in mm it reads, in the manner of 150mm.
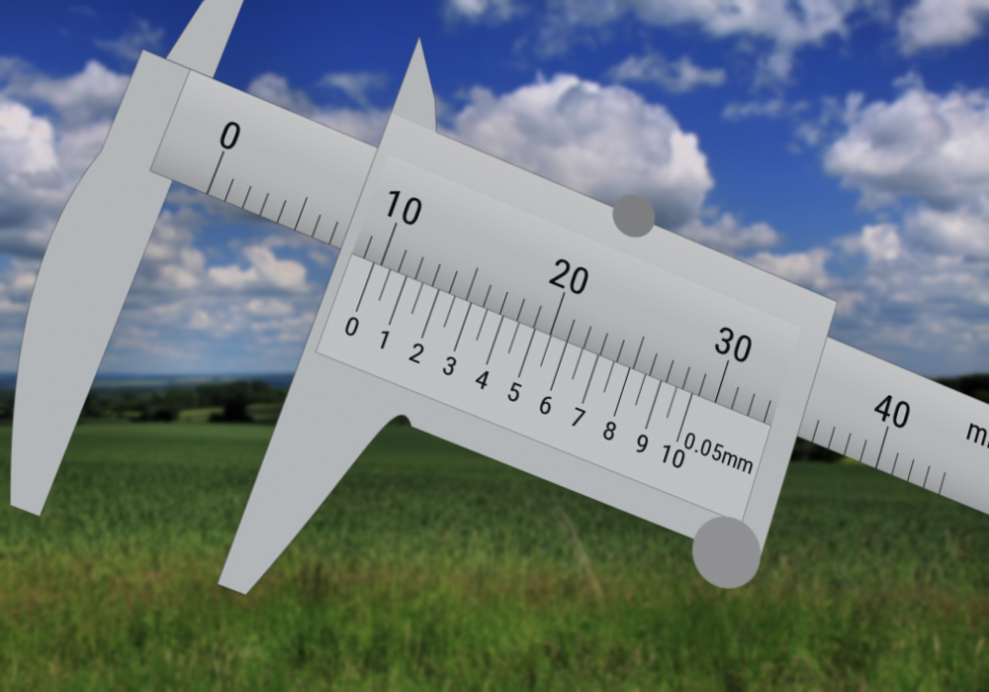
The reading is 9.6mm
